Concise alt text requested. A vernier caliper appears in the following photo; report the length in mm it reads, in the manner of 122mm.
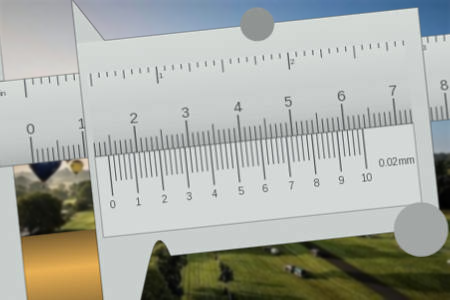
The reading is 14.5mm
